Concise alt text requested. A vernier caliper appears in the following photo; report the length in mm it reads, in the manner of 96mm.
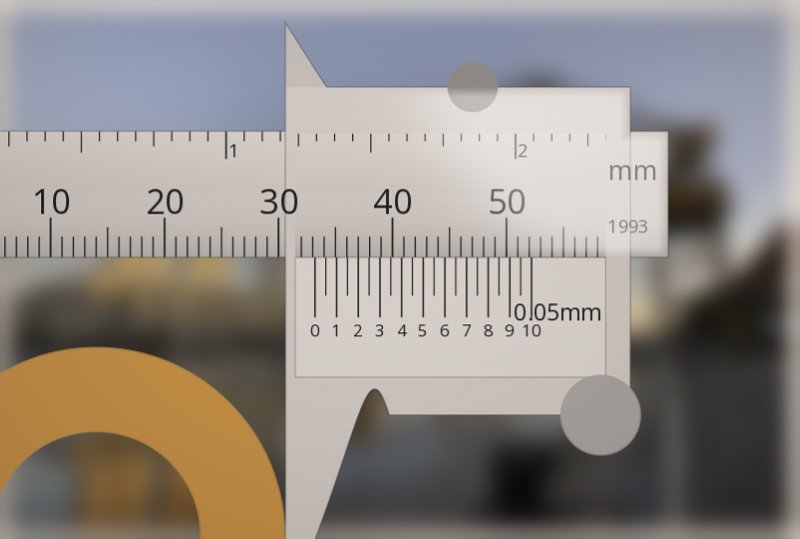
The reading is 33.2mm
